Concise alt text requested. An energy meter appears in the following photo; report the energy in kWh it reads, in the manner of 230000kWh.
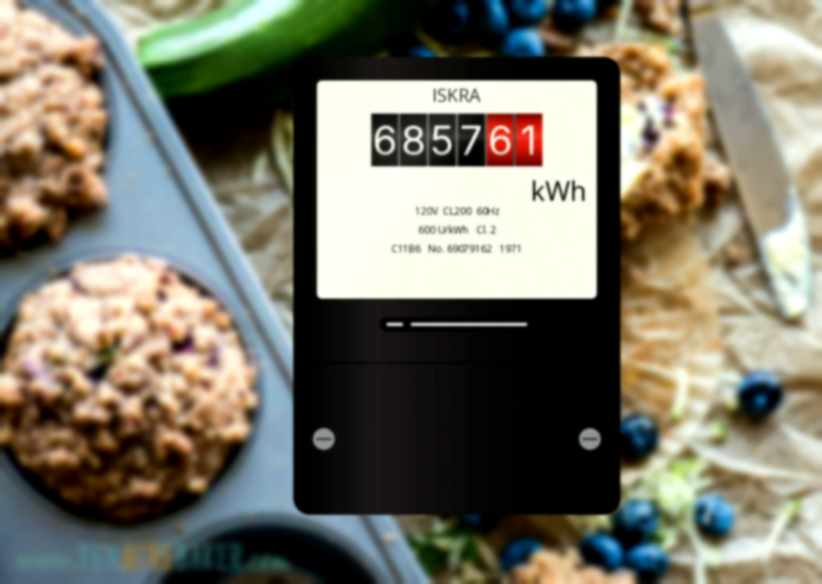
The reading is 6857.61kWh
